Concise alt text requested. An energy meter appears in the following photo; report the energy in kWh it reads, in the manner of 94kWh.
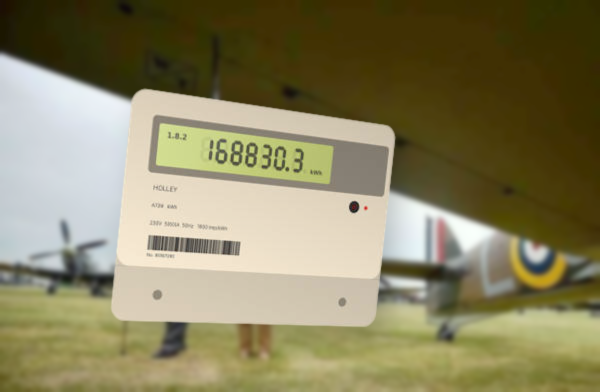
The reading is 168830.3kWh
